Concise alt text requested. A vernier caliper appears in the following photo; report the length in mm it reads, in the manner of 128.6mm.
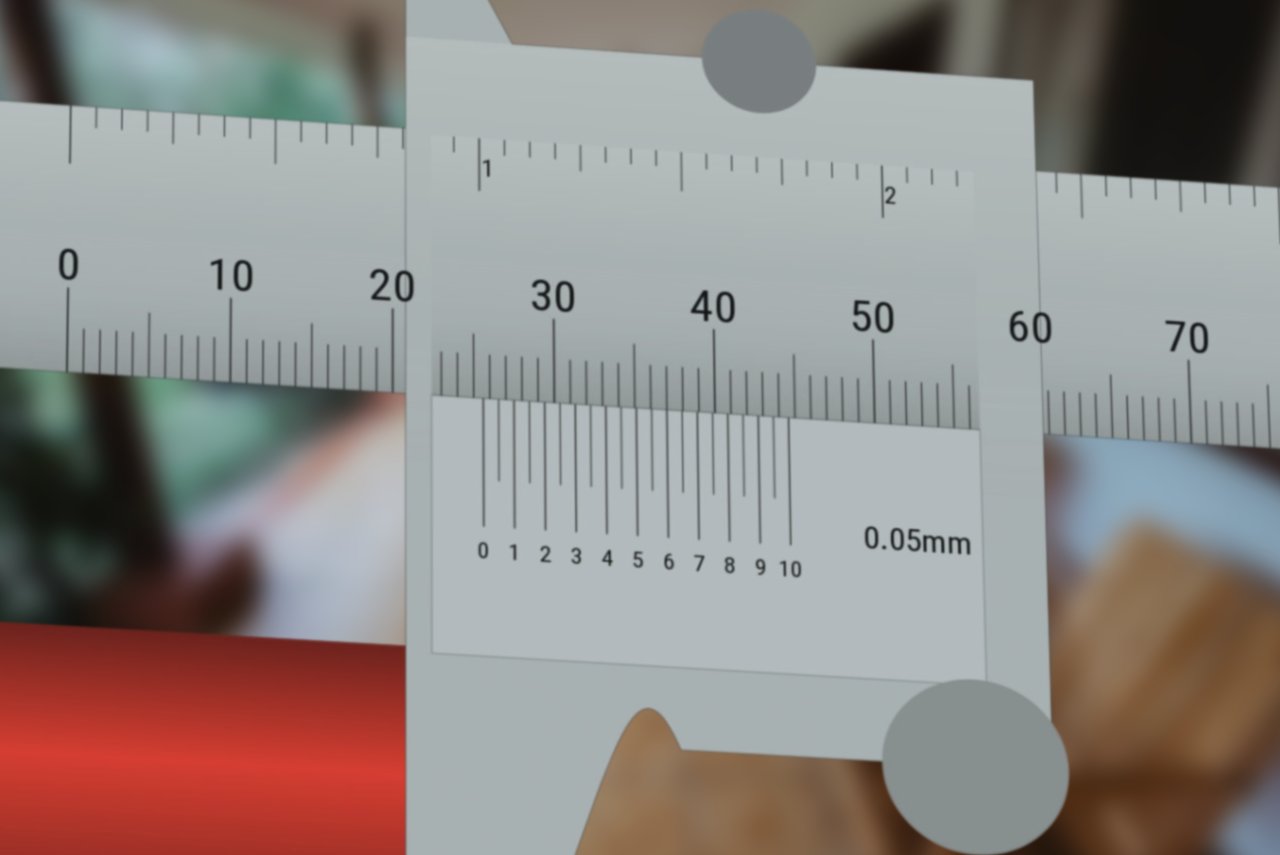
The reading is 25.6mm
